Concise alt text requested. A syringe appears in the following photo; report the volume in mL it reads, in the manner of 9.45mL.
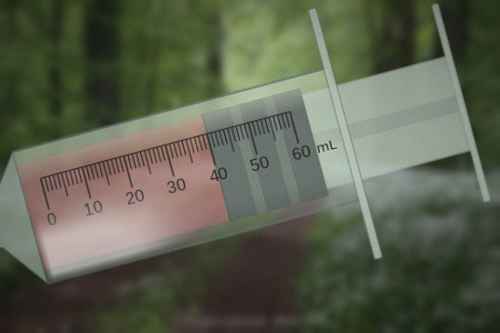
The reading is 40mL
